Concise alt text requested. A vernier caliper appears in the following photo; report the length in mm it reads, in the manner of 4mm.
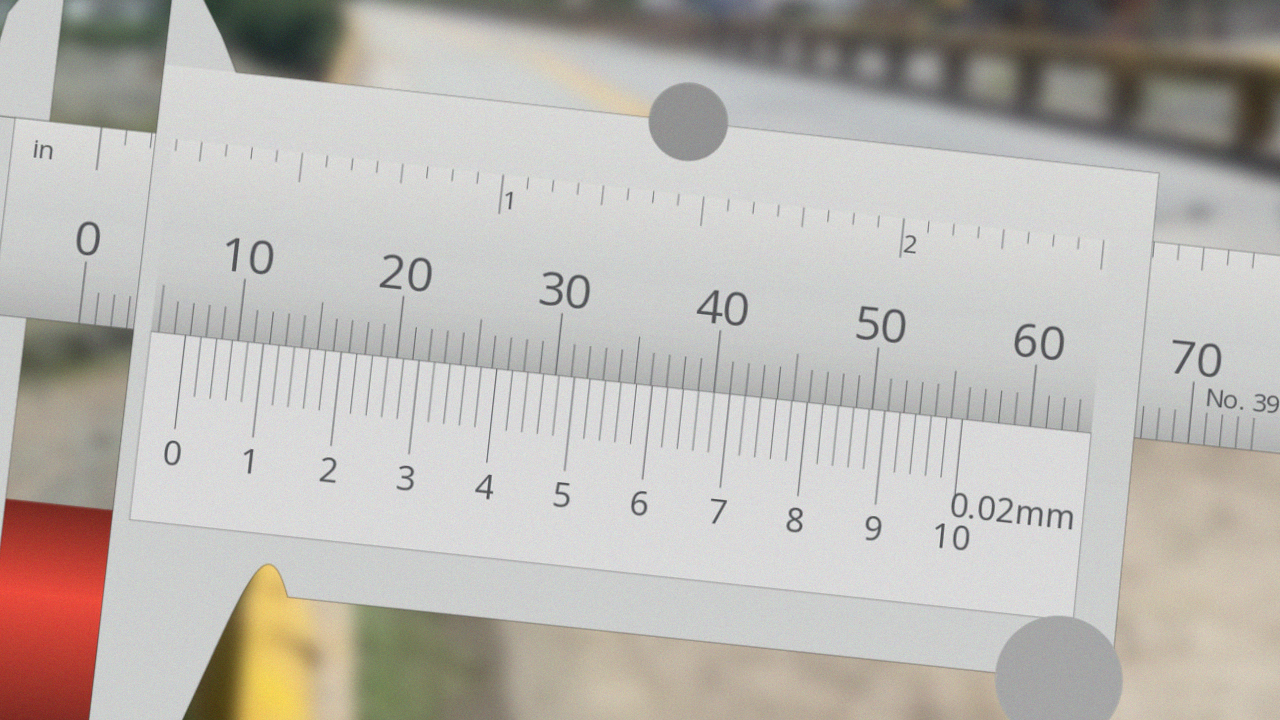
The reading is 6.7mm
